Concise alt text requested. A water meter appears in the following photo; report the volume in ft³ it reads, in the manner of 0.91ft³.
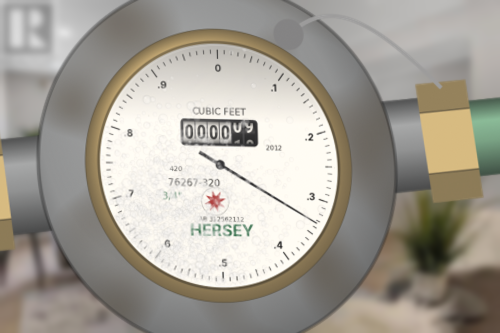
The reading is 9.33ft³
